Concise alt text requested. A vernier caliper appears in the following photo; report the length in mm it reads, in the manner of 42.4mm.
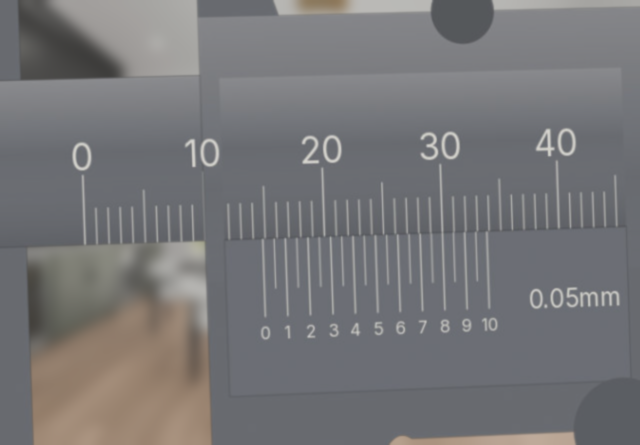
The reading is 14.8mm
